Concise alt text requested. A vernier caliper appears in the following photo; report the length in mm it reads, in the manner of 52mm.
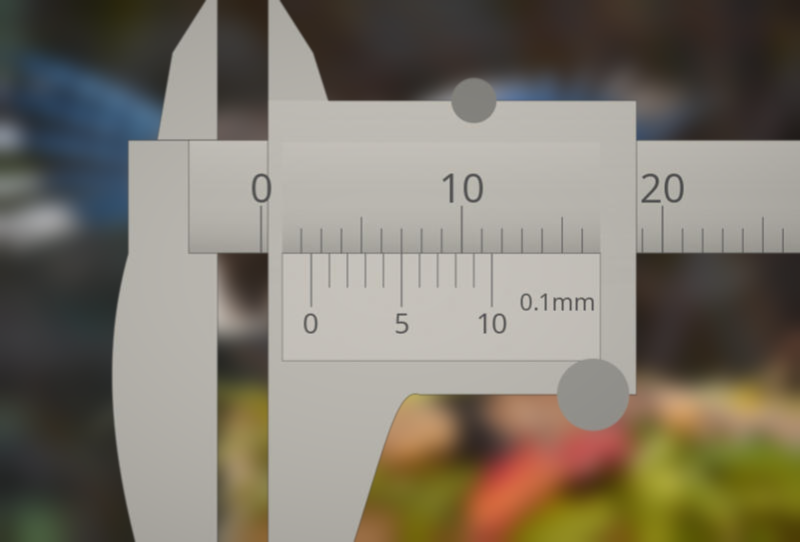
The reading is 2.5mm
